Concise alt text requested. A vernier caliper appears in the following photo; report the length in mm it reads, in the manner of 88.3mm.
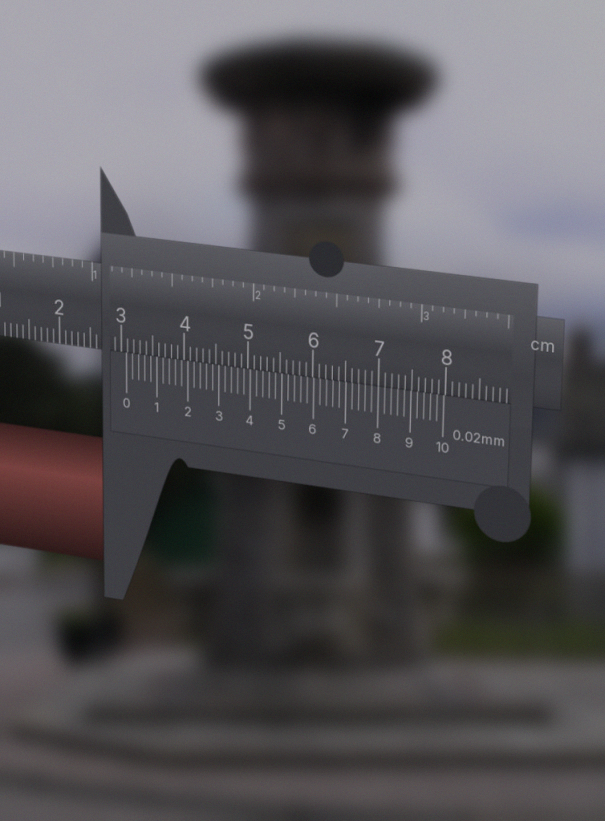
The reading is 30.8mm
